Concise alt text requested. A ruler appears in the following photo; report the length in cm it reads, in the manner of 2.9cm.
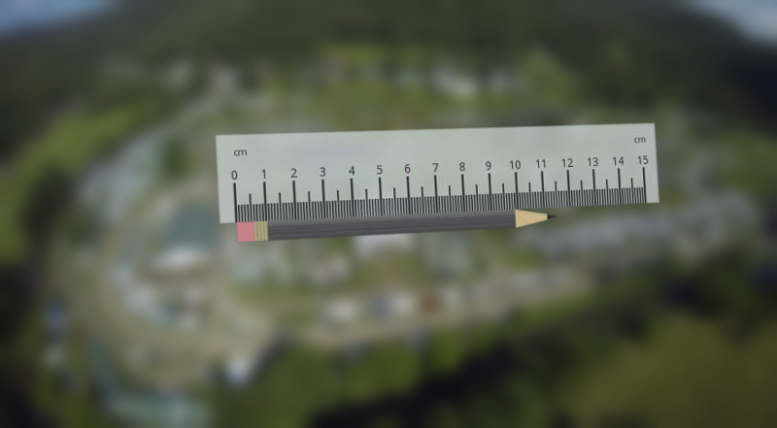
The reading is 11.5cm
